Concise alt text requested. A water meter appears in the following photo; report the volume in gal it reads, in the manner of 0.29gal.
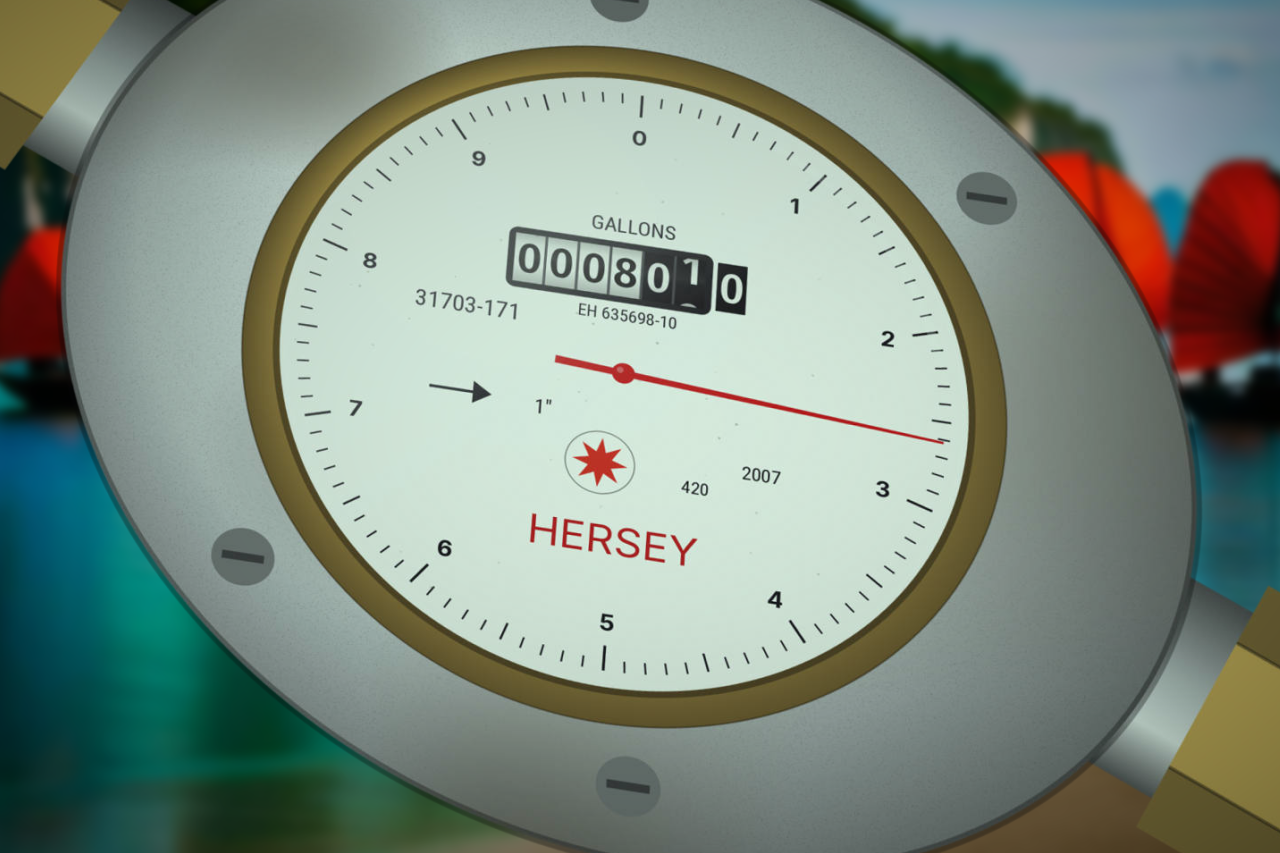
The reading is 8012.6gal
